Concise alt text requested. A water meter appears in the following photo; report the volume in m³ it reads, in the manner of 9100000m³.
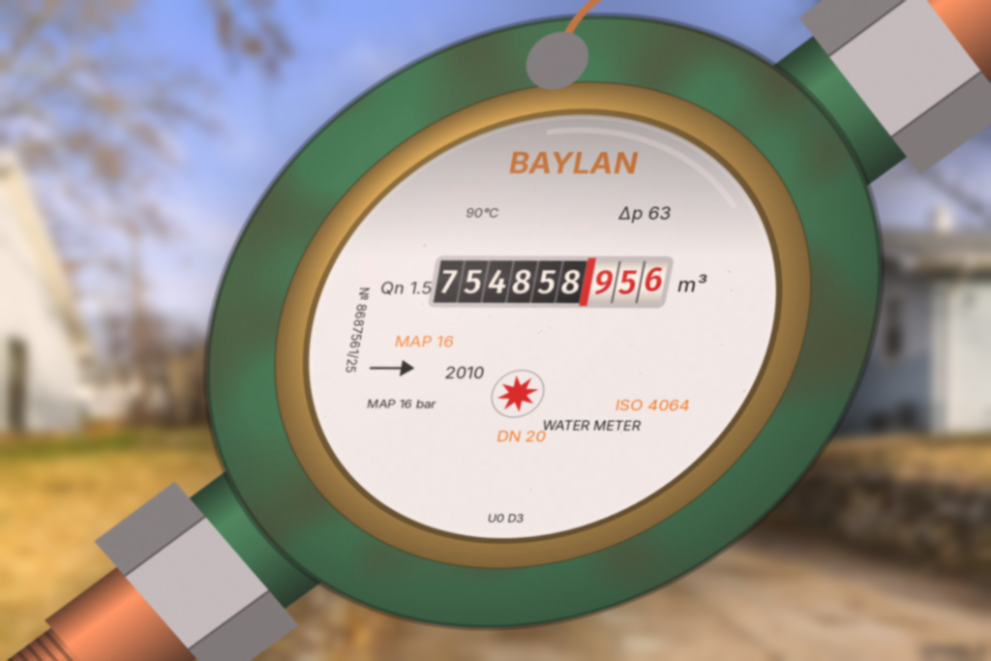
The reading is 754858.956m³
